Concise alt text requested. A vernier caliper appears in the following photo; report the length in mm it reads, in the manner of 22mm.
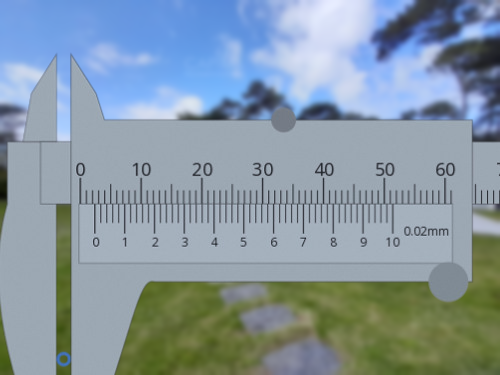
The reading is 2.4mm
